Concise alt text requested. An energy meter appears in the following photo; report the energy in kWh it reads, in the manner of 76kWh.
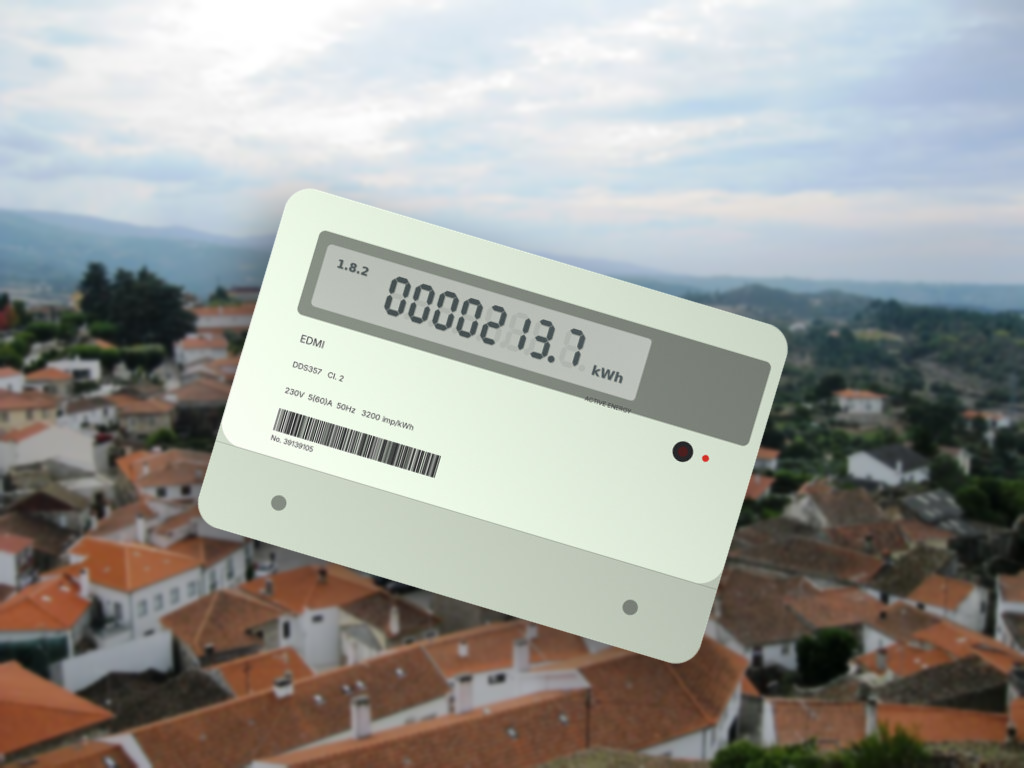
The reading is 213.7kWh
